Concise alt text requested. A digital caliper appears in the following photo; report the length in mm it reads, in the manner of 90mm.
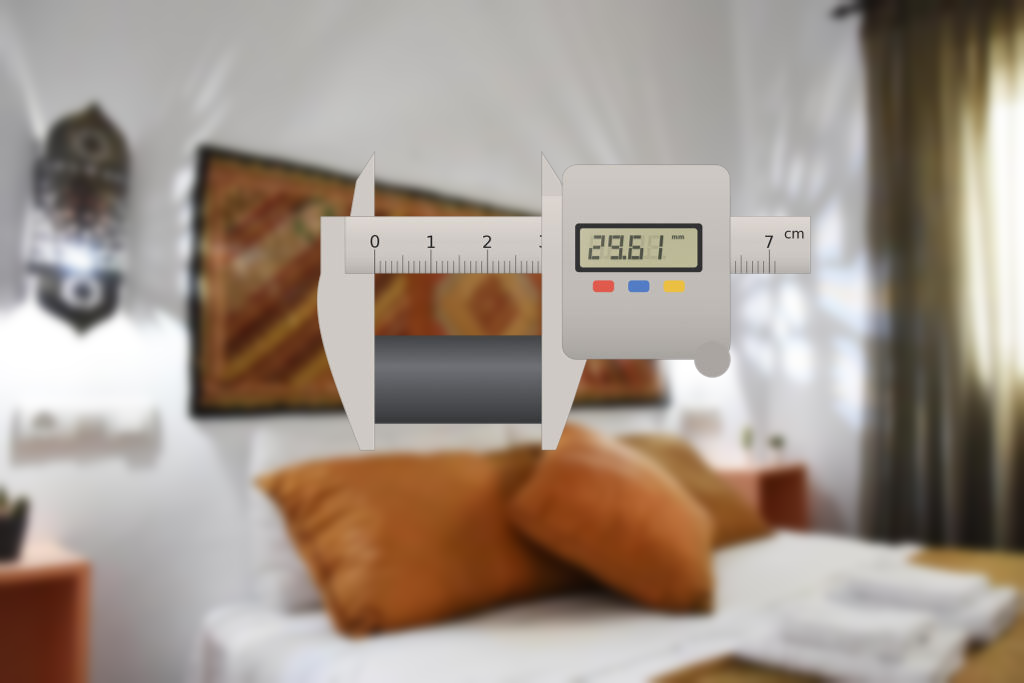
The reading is 29.61mm
